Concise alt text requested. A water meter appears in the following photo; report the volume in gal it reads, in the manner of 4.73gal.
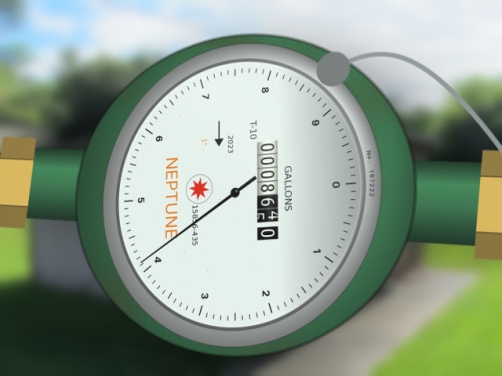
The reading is 8644.1gal
